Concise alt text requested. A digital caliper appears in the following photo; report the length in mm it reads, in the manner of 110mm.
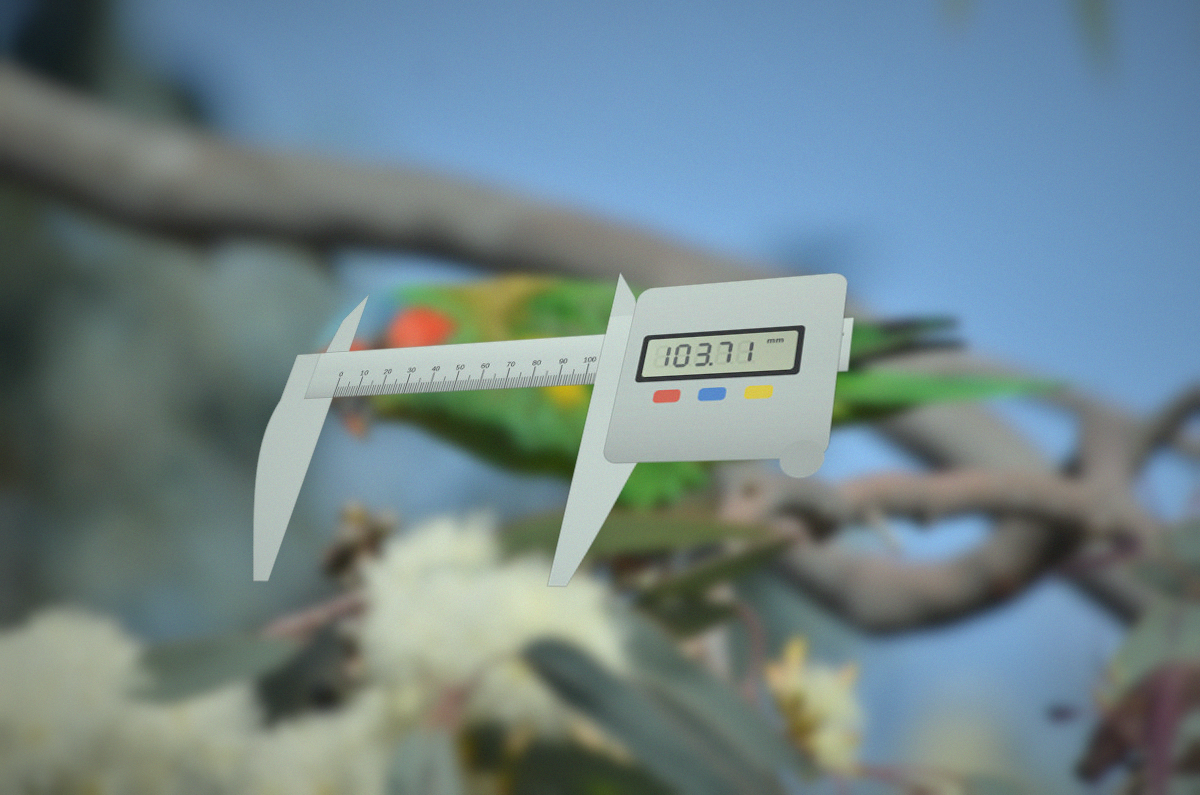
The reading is 103.71mm
